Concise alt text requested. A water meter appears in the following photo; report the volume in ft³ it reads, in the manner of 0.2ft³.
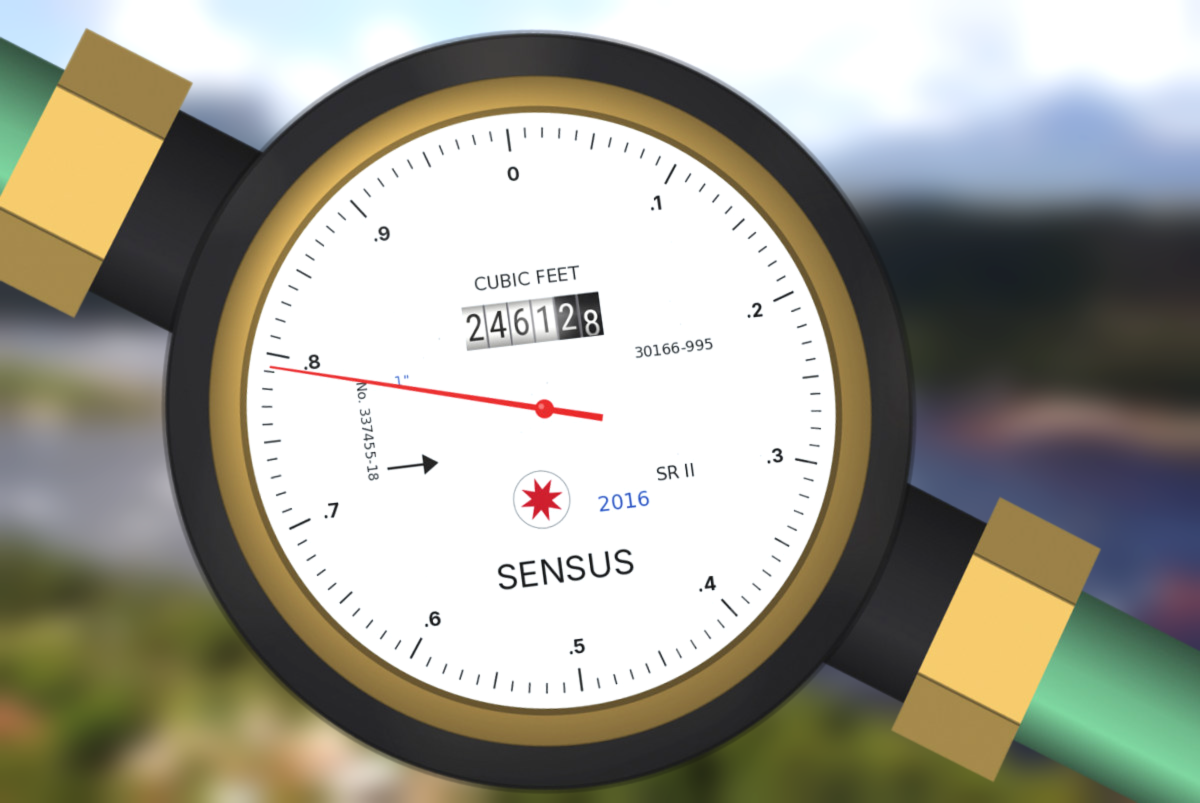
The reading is 246127.79ft³
